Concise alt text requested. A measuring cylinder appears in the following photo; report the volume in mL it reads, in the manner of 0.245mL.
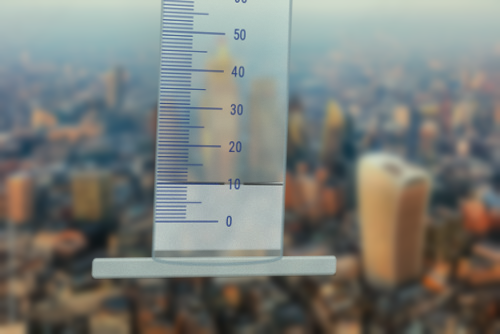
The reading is 10mL
